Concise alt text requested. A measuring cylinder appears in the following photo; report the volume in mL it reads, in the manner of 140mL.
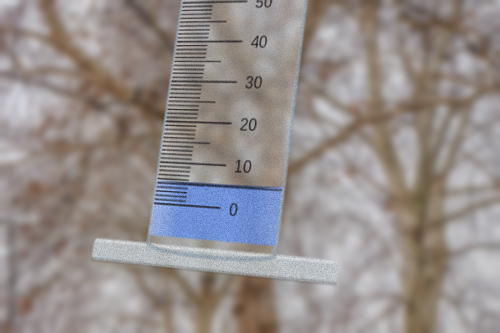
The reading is 5mL
